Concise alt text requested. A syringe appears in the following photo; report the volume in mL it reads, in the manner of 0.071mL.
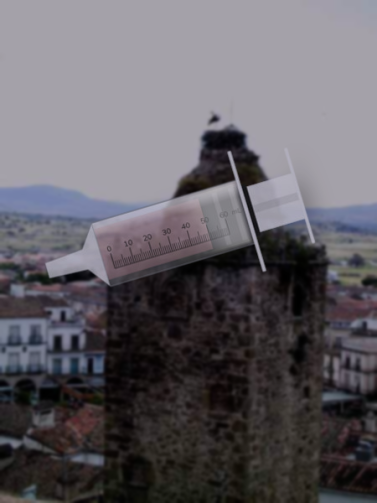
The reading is 50mL
